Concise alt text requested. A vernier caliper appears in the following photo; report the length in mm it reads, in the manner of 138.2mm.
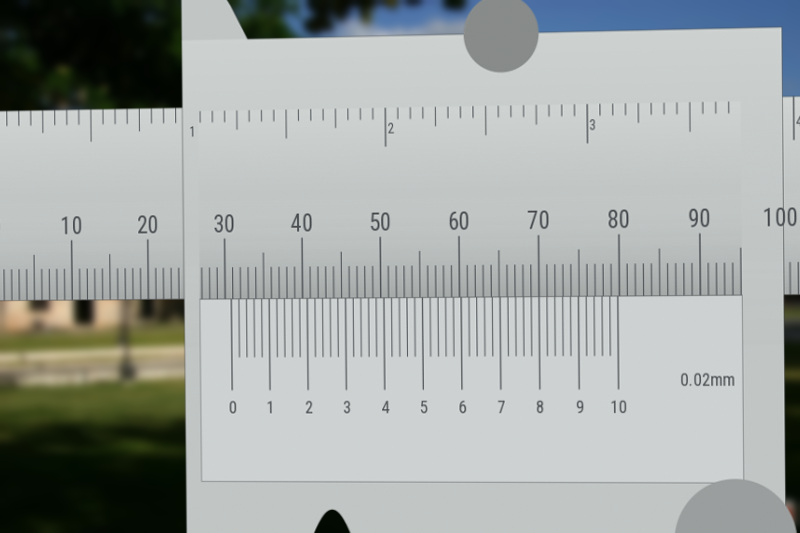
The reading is 30.8mm
